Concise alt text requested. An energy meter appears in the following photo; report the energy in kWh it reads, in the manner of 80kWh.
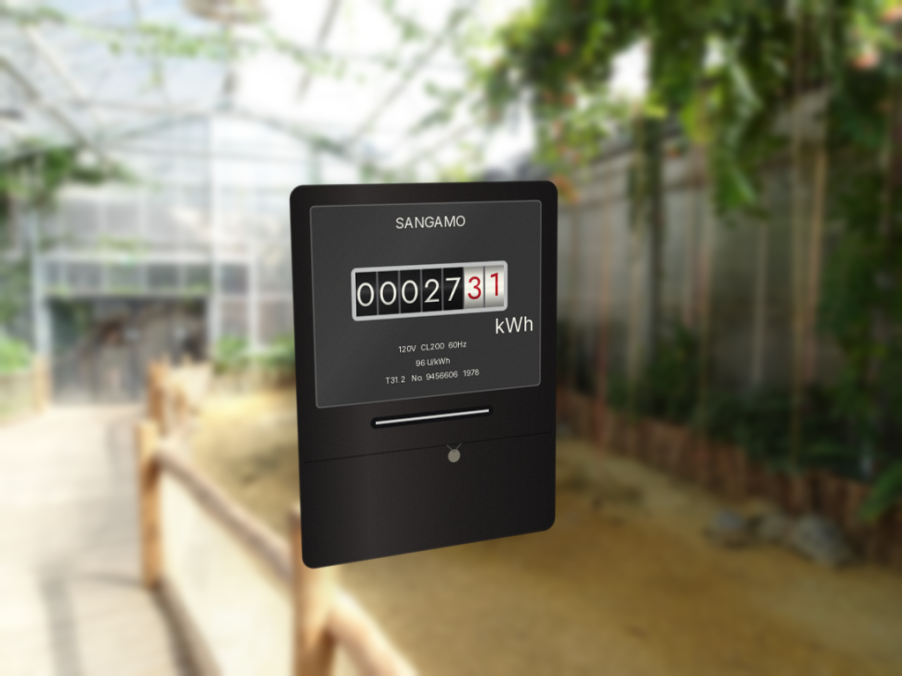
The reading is 27.31kWh
